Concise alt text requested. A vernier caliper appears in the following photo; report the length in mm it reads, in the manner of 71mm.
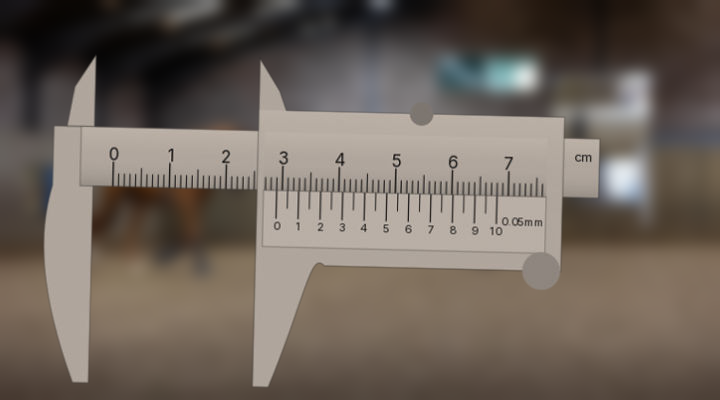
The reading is 29.0mm
